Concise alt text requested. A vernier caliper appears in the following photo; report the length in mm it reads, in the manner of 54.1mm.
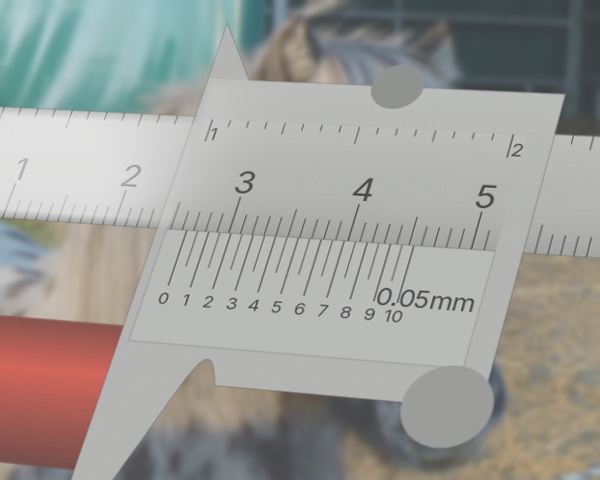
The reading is 26.4mm
